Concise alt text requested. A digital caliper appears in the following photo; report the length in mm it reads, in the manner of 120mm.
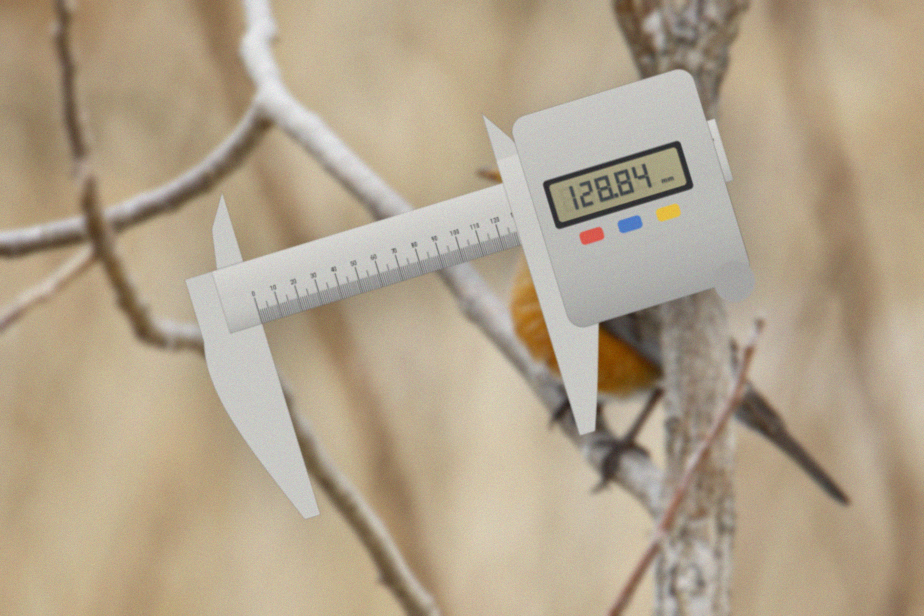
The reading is 128.84mm
